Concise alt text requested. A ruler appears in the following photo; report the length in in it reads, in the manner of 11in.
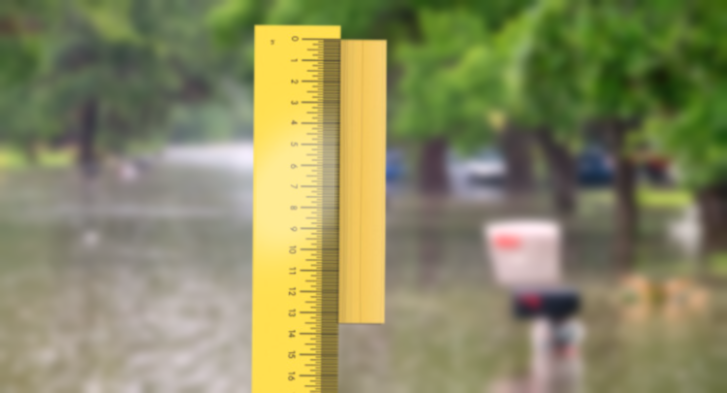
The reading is 13.5in
